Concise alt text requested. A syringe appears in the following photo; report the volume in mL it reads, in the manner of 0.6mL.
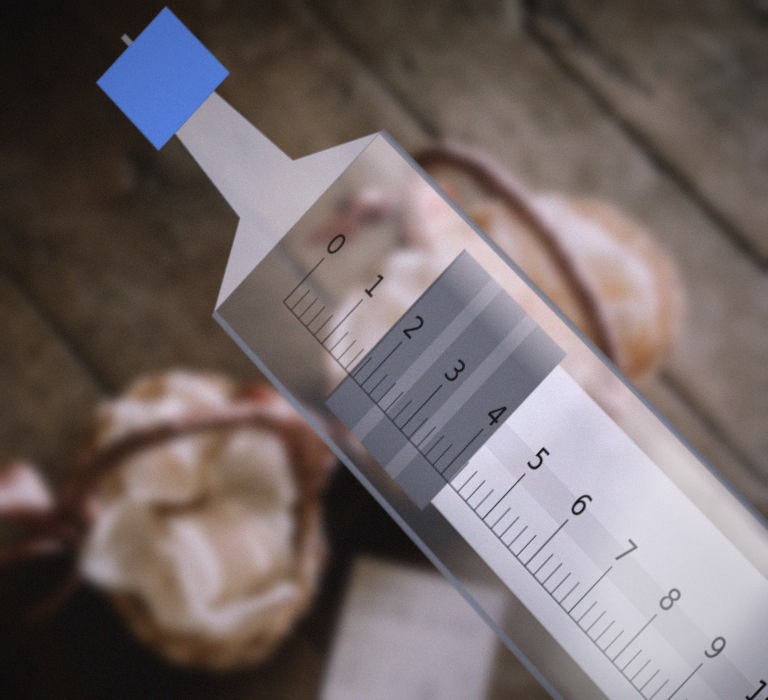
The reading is 1.7mL
